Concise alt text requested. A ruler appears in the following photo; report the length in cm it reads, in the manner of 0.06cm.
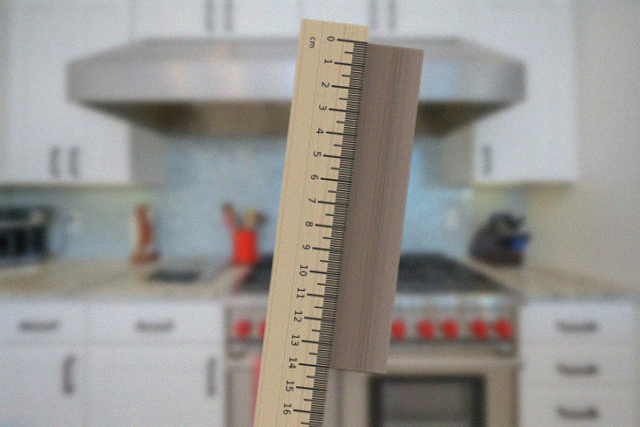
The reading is 14cm
